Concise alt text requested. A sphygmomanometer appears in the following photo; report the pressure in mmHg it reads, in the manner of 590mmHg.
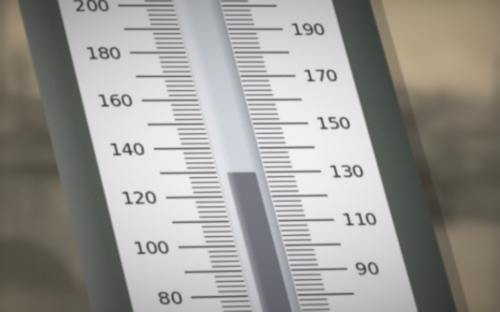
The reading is 130mmHg
